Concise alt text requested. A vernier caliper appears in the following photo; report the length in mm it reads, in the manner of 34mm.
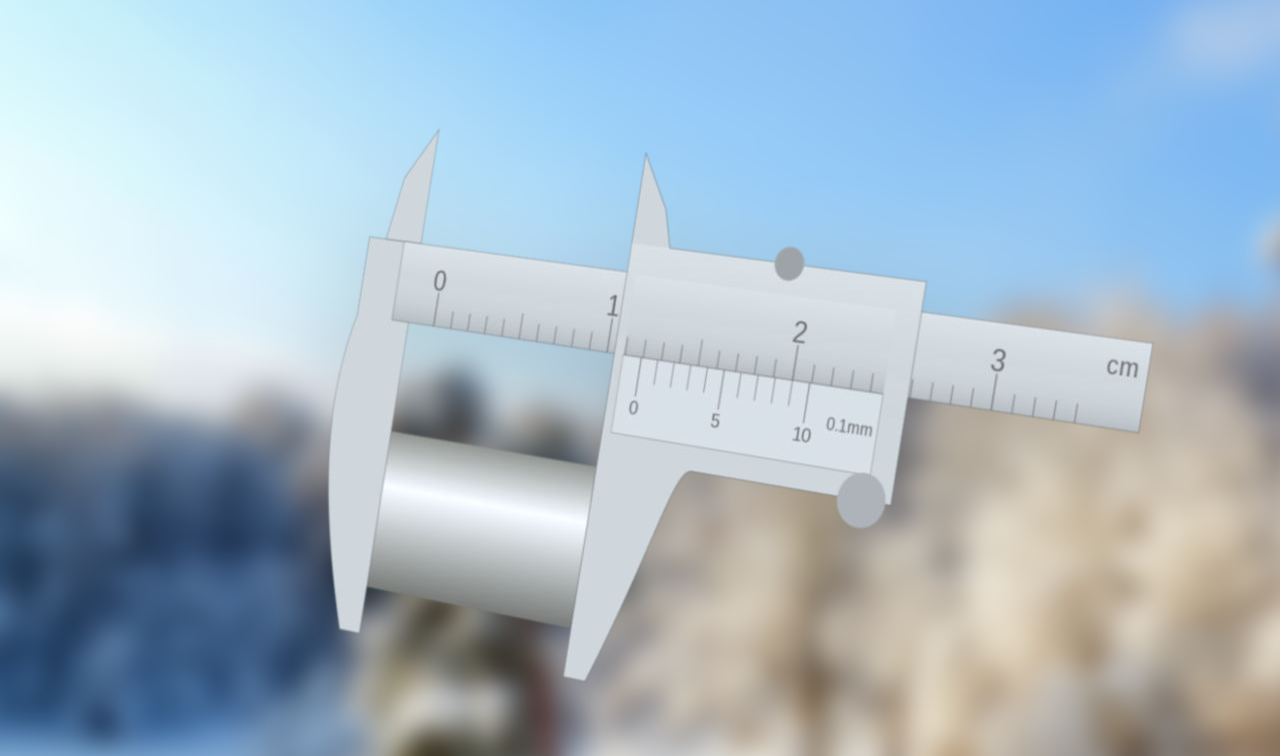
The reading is 11.9mm
